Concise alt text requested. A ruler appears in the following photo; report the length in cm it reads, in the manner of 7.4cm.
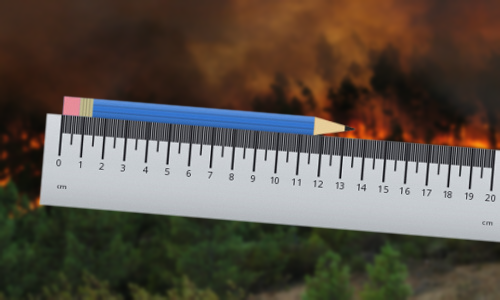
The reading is 13.5cm
